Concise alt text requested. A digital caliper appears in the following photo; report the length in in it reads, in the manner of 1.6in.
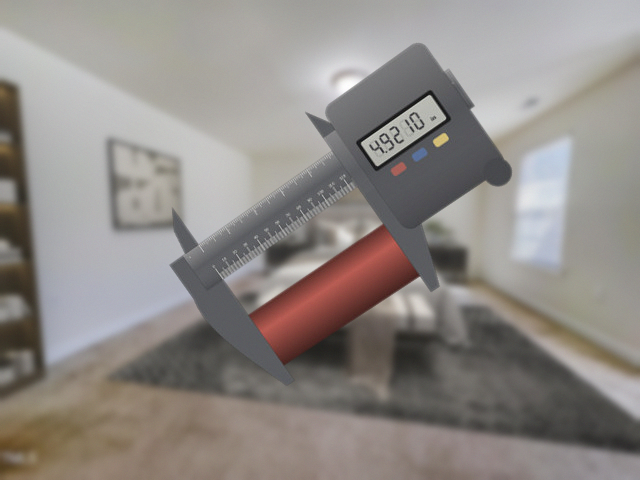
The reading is 4.9210in
